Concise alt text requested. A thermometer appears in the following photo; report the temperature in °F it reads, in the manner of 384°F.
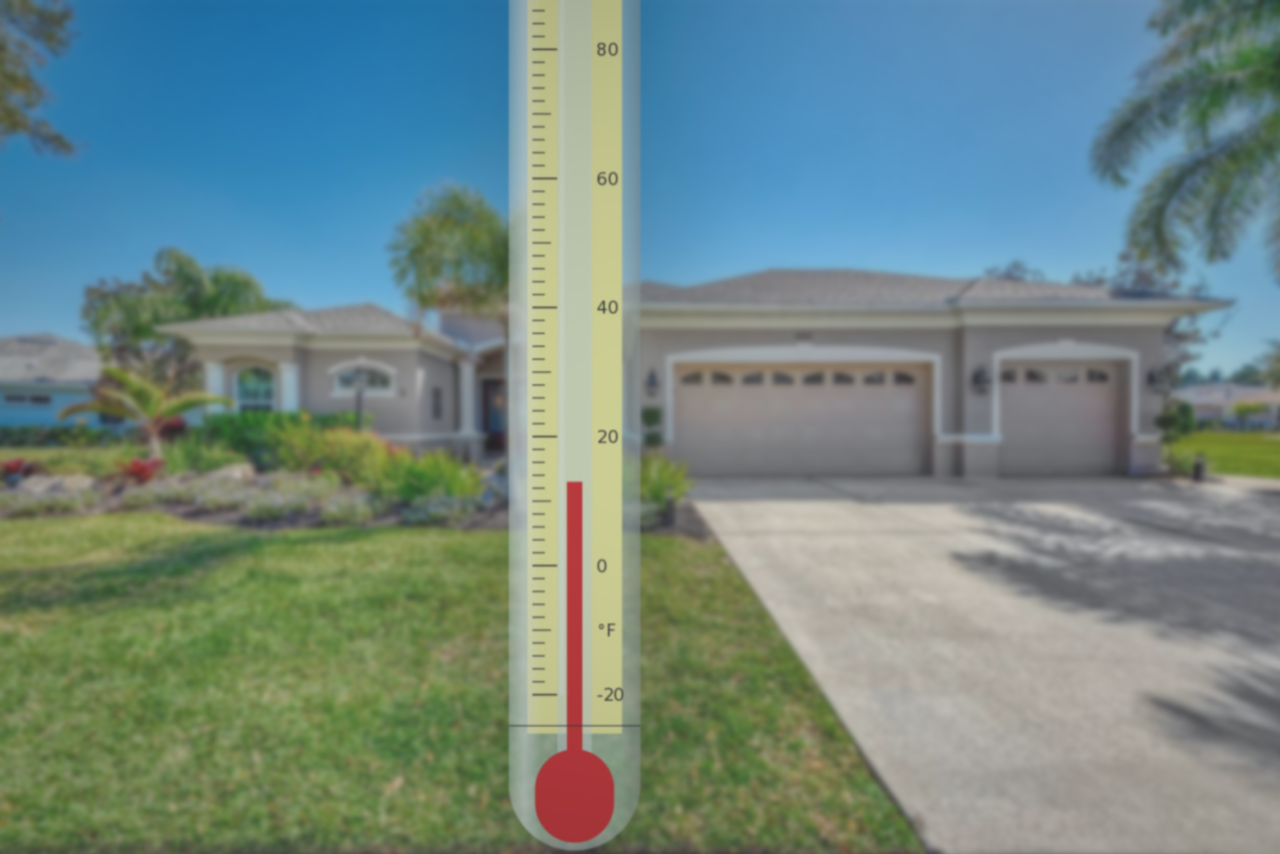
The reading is 13°F
